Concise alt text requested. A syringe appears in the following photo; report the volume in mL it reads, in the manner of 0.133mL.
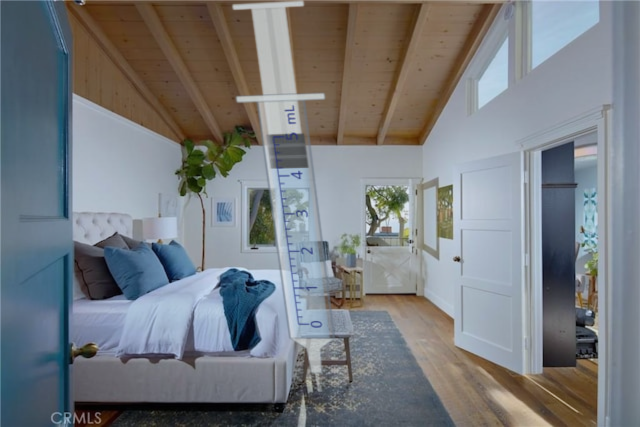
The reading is 4.2mL
